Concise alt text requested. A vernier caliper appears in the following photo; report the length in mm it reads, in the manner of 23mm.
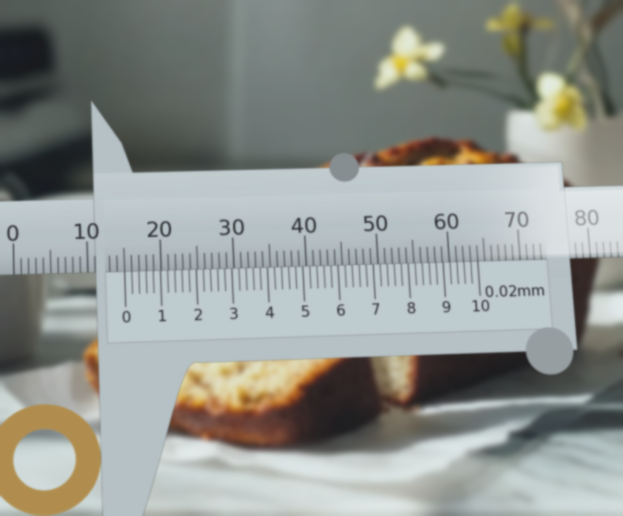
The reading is 15.0mm
